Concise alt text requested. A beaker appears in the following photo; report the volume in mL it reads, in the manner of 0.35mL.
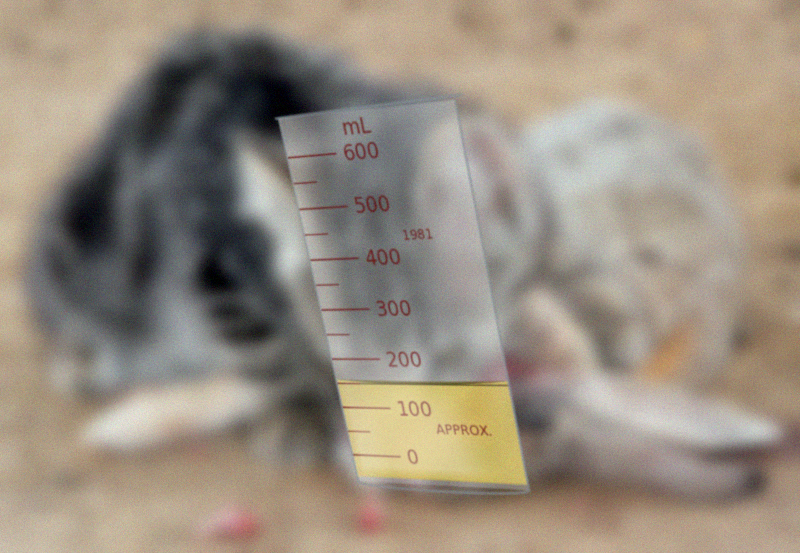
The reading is 150mL
